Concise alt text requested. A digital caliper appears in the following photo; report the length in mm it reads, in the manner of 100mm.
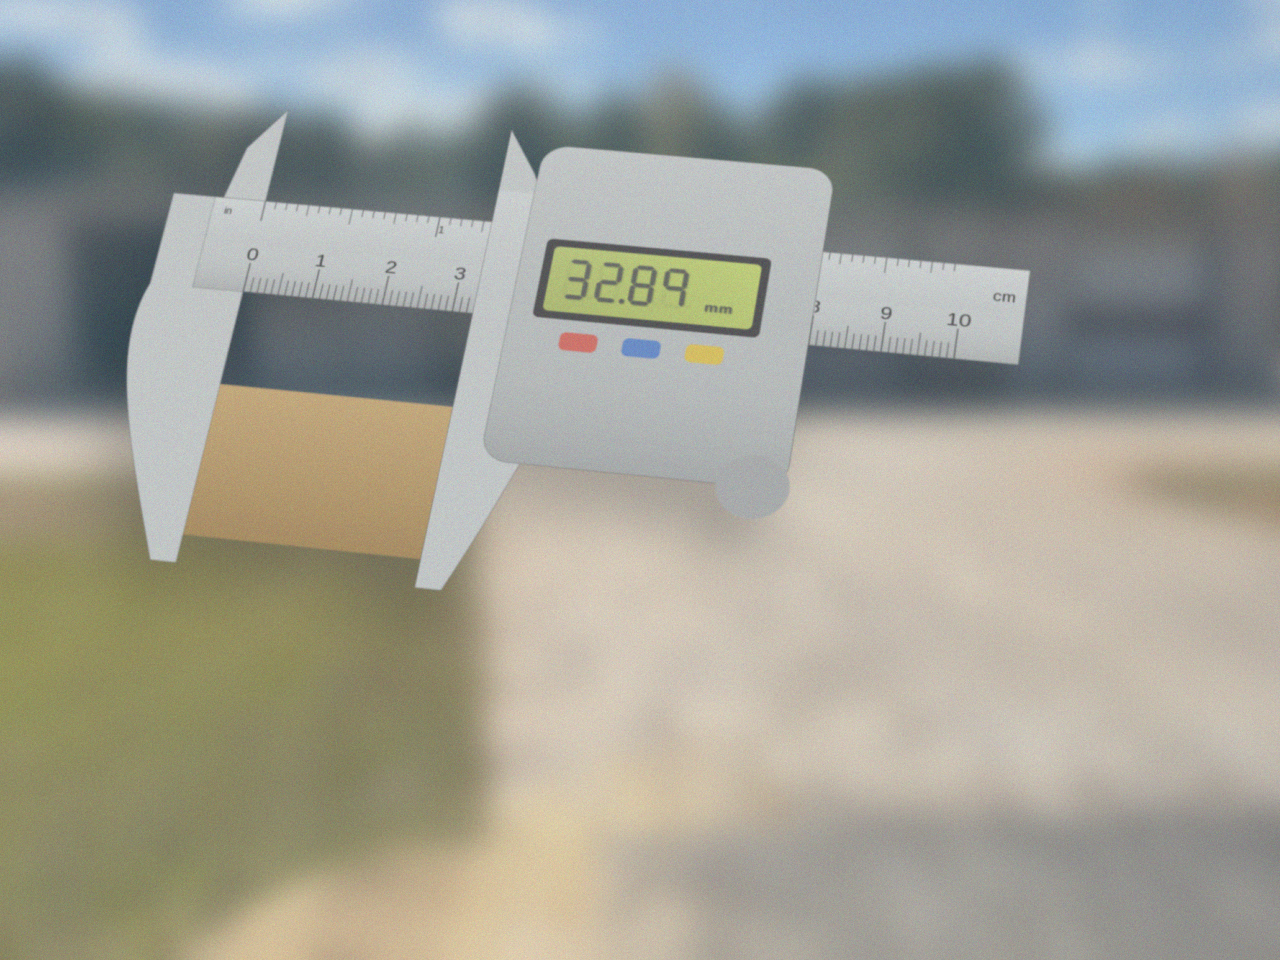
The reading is 32.89mm
